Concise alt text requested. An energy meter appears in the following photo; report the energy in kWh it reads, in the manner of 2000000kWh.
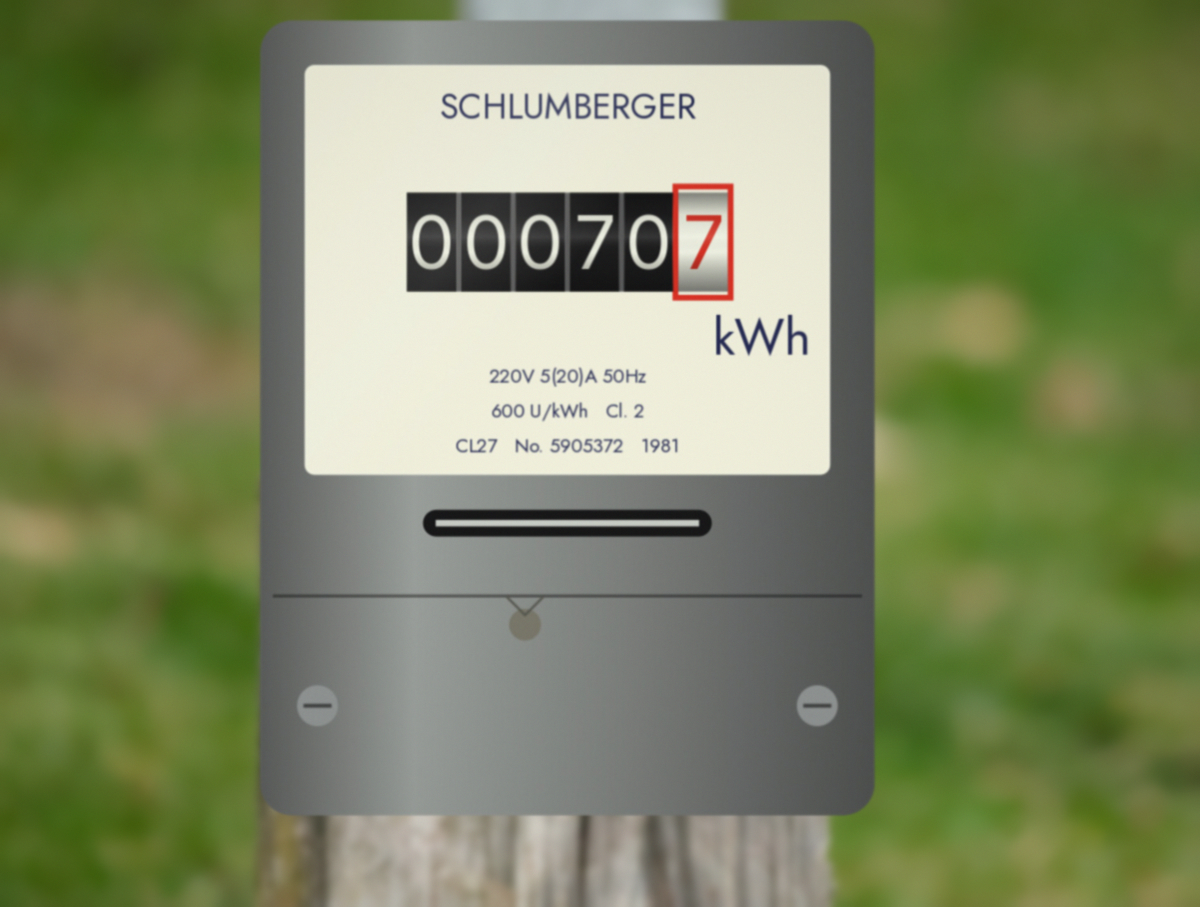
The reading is 70.7kWh
